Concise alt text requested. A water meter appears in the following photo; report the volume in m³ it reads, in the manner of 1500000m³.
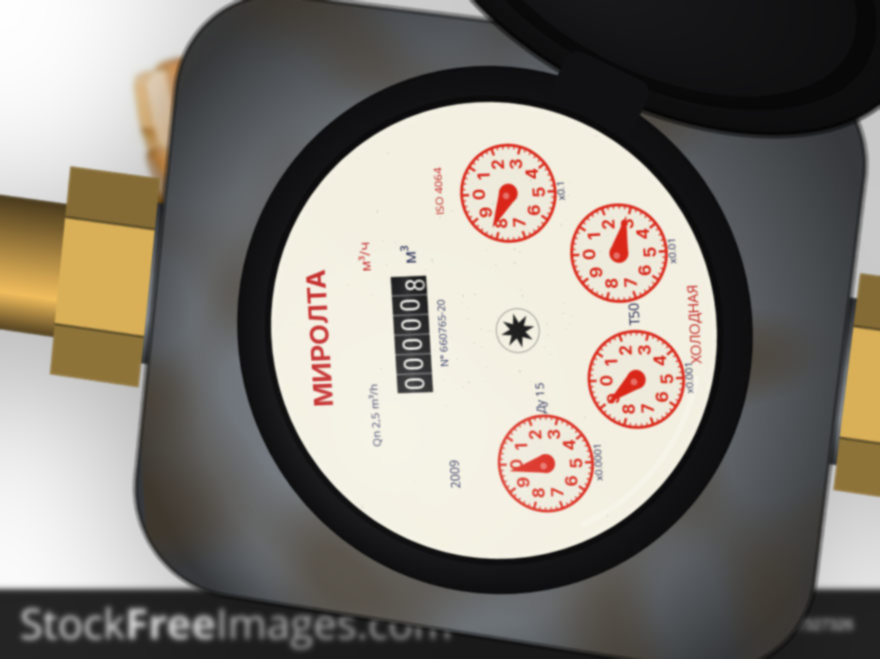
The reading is 7.8289m³
